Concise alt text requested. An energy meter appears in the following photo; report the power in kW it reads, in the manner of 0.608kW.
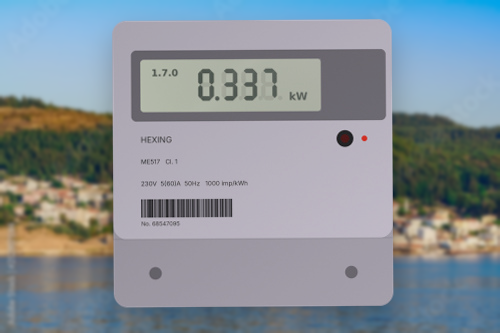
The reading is 0.337kW
